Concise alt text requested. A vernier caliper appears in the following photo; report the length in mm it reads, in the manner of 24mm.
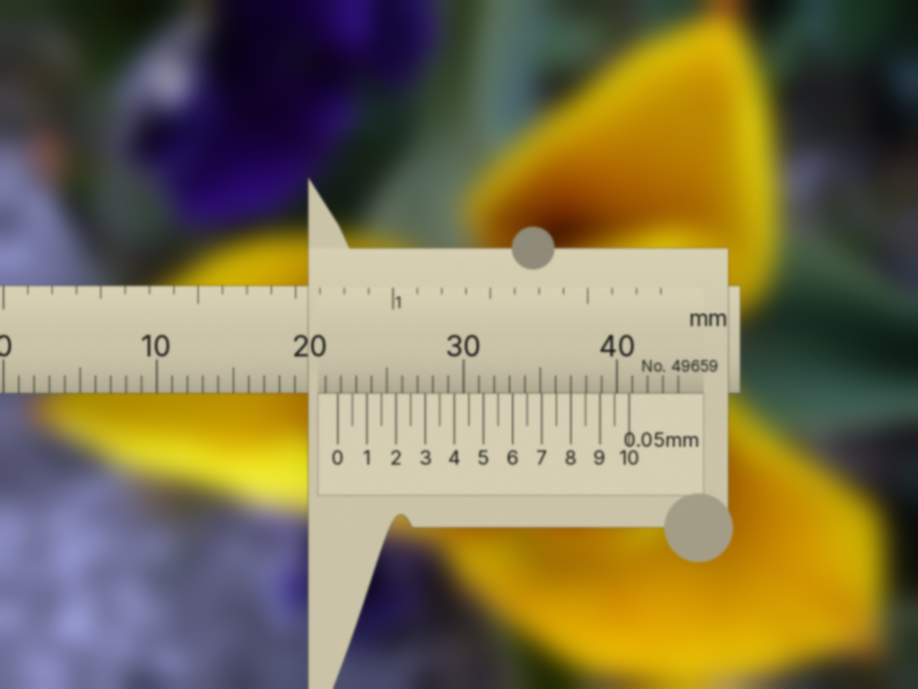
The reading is 21.8mm
